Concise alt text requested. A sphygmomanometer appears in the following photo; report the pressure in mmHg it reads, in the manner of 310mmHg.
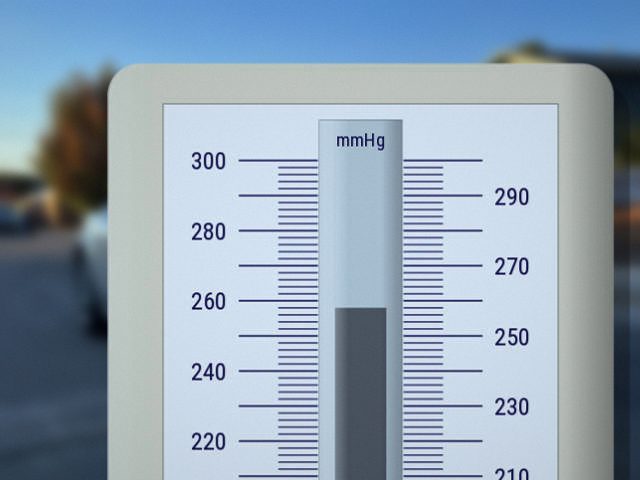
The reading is 258mmHg
